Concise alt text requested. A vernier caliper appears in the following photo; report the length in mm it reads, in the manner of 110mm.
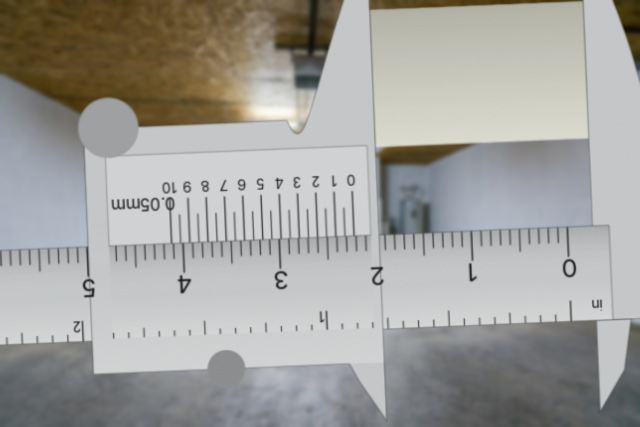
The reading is 22.2mm
